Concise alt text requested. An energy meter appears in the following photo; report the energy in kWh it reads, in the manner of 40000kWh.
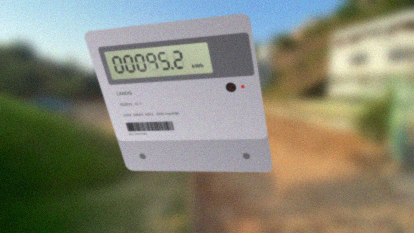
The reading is 95.2kWh
